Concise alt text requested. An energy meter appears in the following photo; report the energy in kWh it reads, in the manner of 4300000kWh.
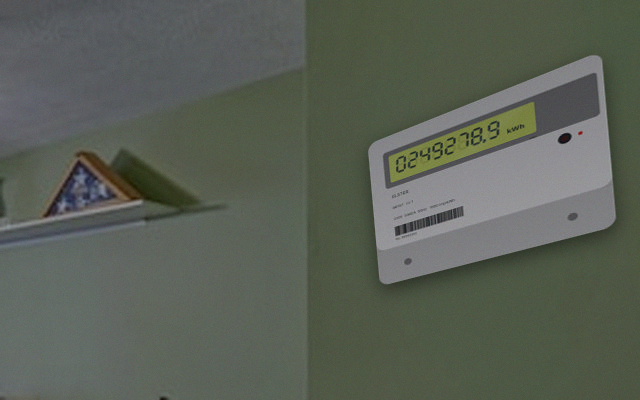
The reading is 249278.9kWh
